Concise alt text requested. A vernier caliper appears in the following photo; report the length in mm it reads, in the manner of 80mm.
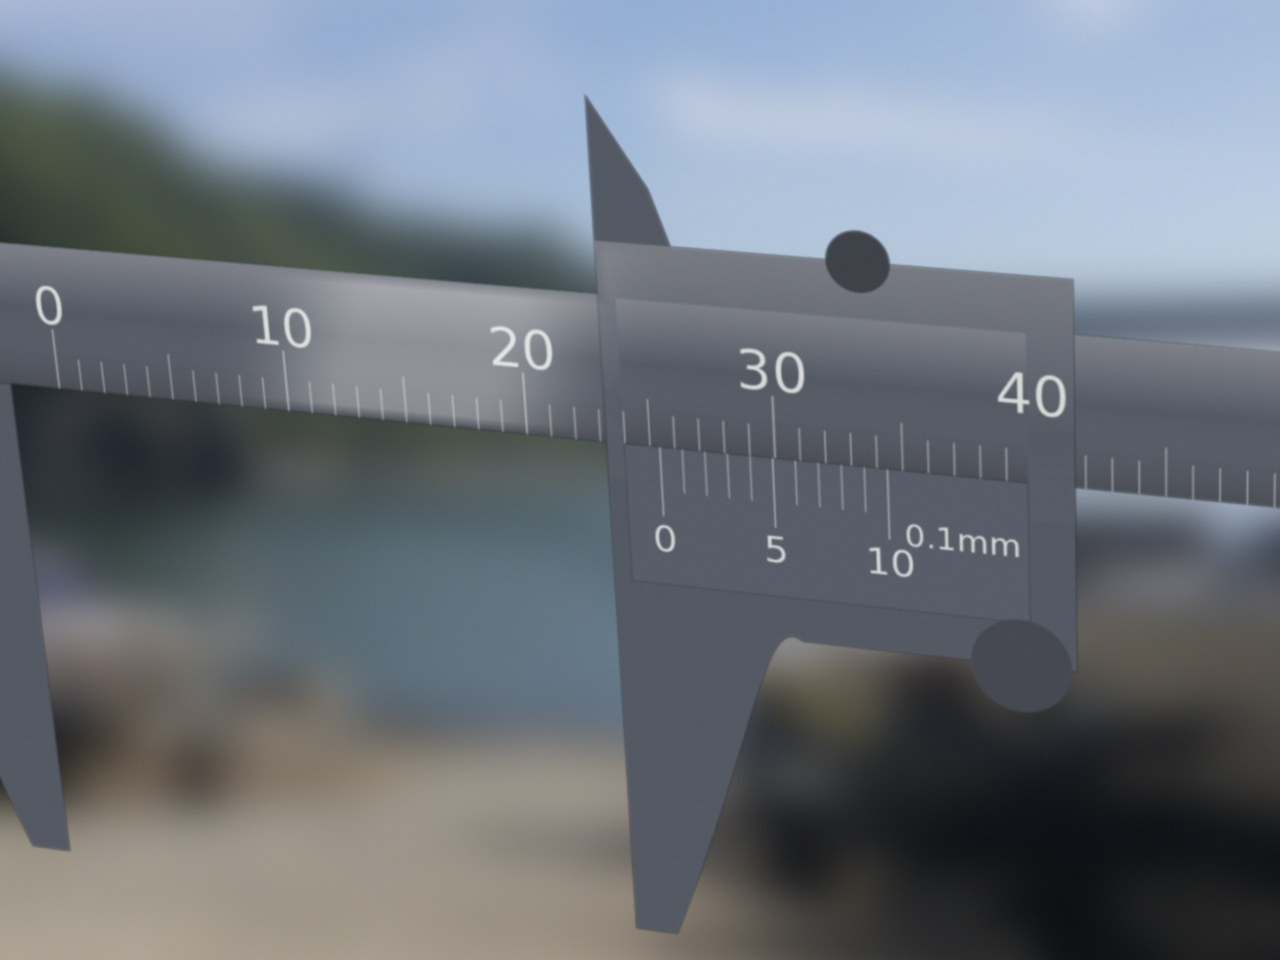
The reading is 25.4mm
